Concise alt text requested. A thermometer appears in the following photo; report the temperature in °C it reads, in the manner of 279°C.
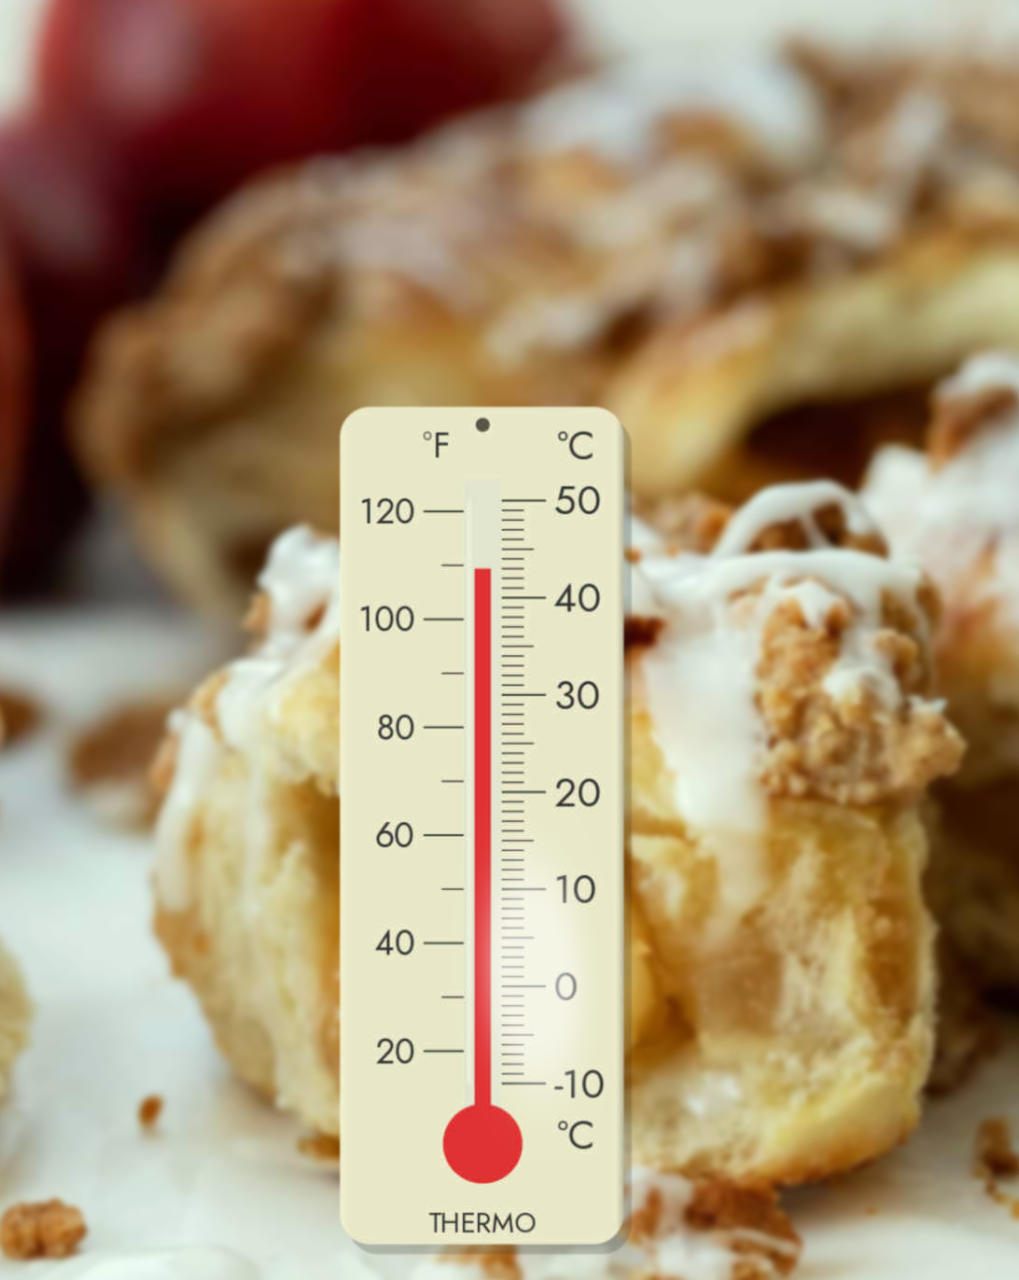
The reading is 43°C
